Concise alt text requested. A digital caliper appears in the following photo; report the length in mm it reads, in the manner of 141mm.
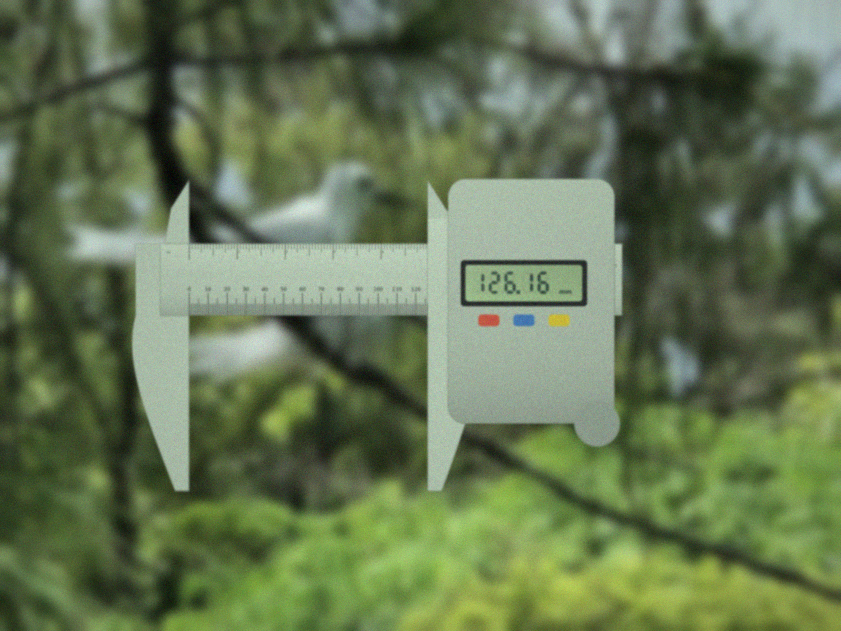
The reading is 126.16mm
